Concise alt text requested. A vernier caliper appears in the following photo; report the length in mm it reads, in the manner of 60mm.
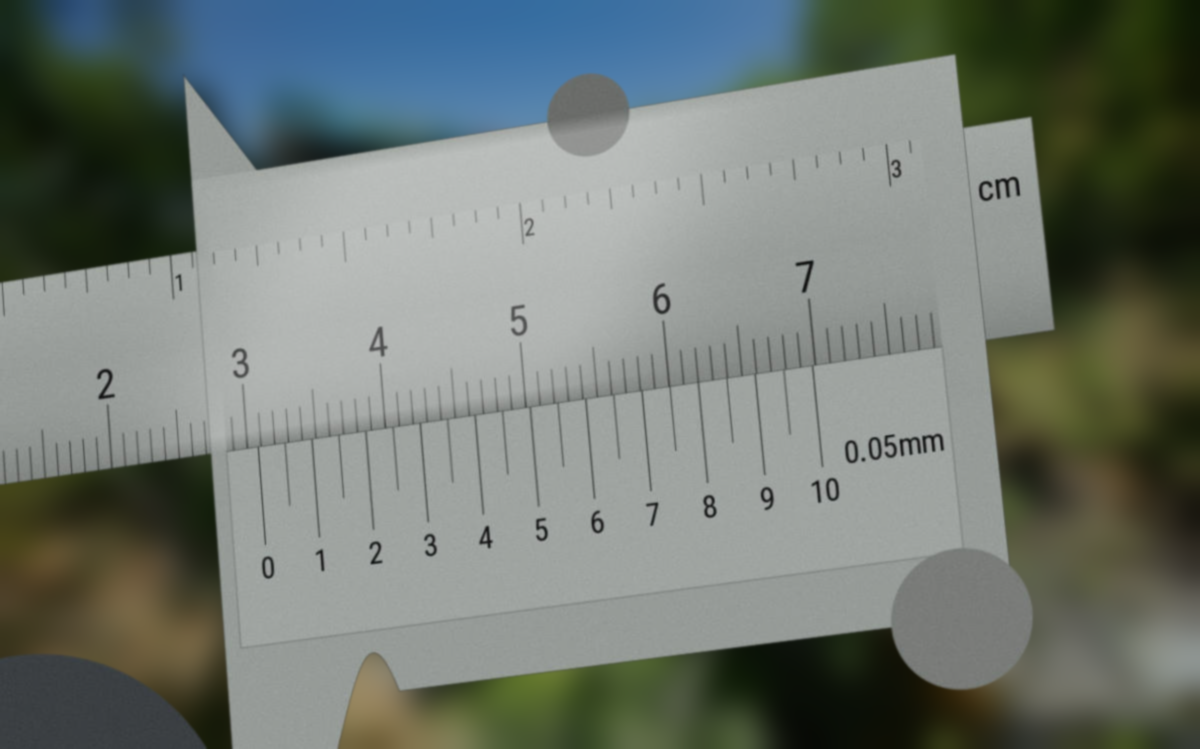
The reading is 30.8mm
